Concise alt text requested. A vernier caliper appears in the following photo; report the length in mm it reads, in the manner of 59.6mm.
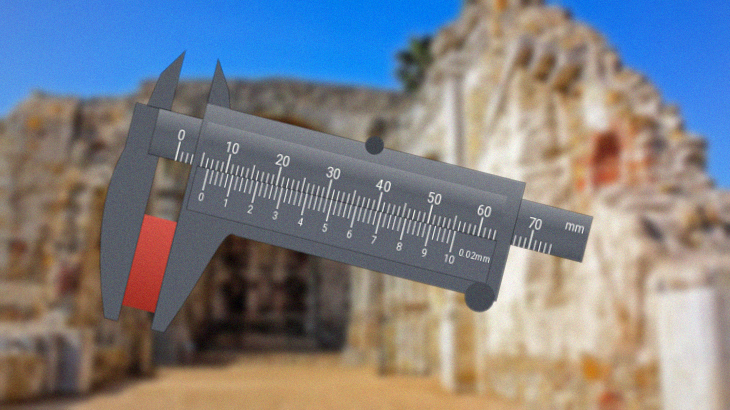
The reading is 6.5mm
